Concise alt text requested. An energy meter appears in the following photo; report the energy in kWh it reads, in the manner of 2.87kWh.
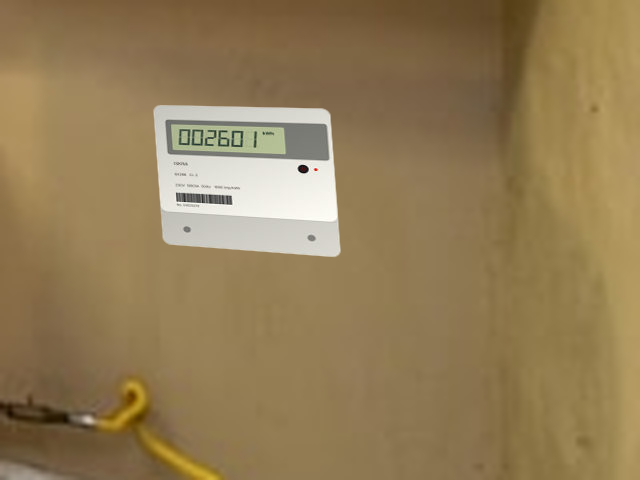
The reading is 2601kWh
